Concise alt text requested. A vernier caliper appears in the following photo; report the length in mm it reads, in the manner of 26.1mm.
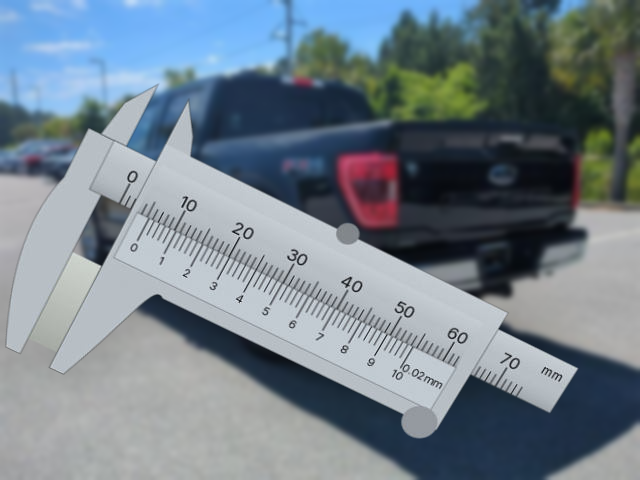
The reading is 5.4mm
